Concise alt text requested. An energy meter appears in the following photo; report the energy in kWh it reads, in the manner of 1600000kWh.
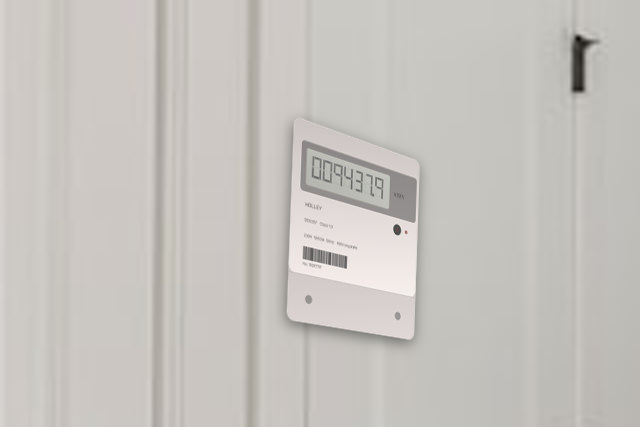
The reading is 9437.9kWh
